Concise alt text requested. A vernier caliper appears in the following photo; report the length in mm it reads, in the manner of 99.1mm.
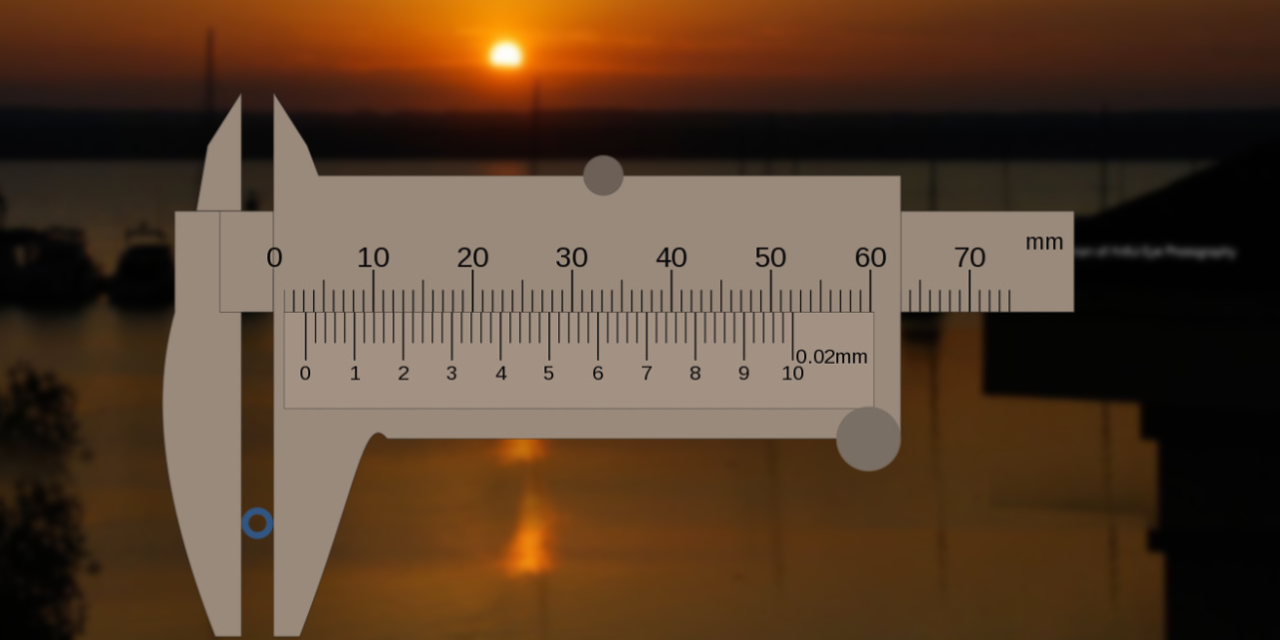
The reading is 3.2mm
